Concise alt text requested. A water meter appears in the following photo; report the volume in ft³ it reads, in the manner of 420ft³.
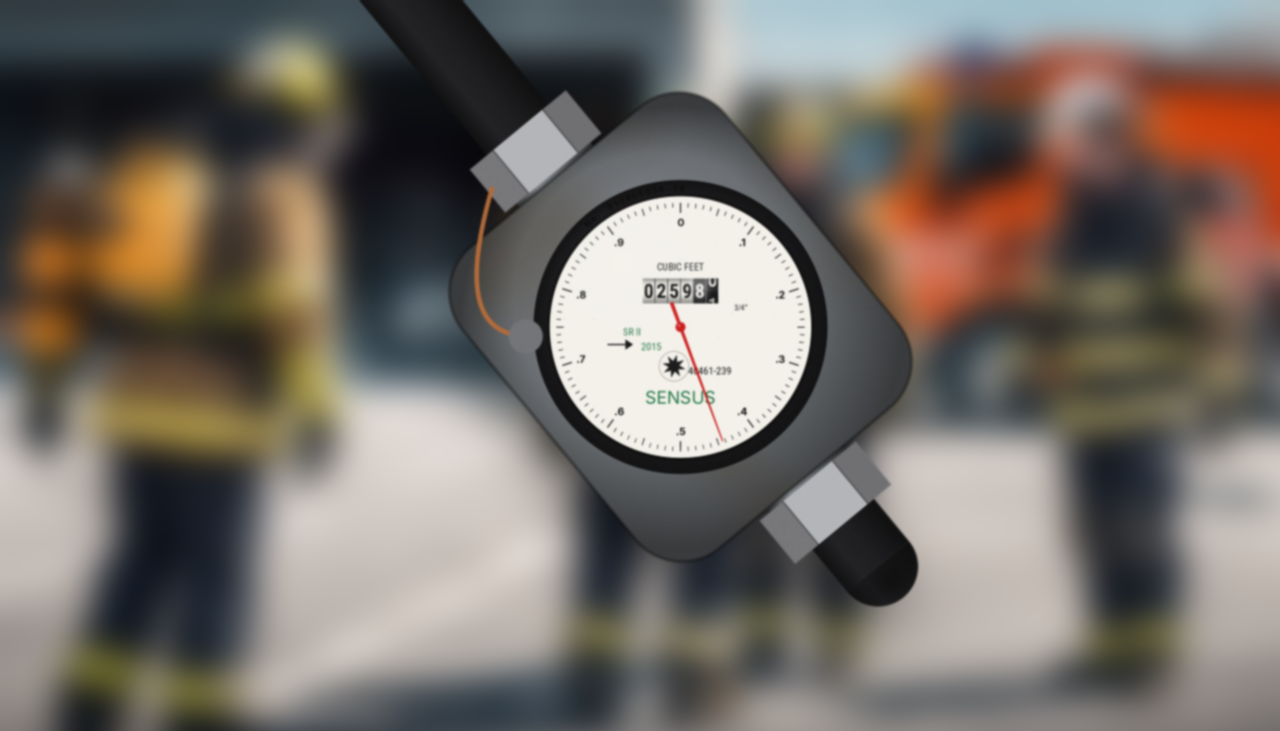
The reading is 25980.44ft³
